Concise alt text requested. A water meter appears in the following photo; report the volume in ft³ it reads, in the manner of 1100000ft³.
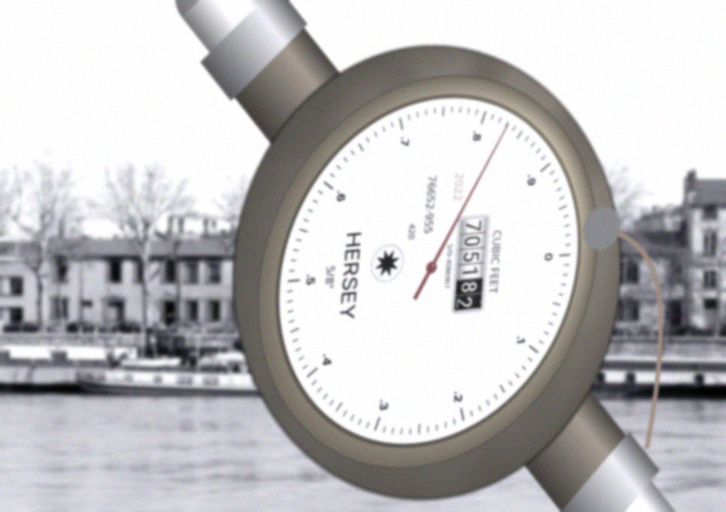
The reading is 705181.83ft³
